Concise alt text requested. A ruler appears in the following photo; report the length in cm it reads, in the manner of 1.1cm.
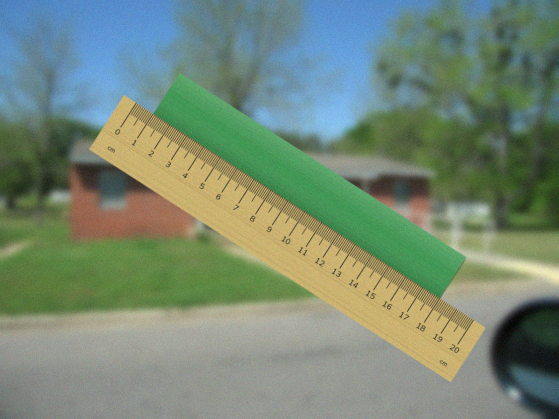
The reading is 17cm
